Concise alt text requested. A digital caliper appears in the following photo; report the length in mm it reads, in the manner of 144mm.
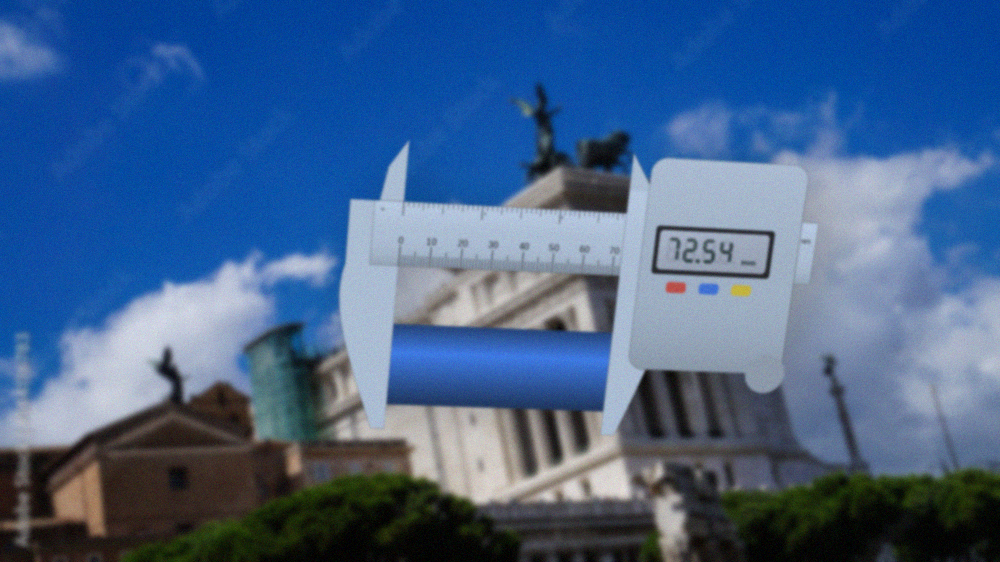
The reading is 72.54mm
